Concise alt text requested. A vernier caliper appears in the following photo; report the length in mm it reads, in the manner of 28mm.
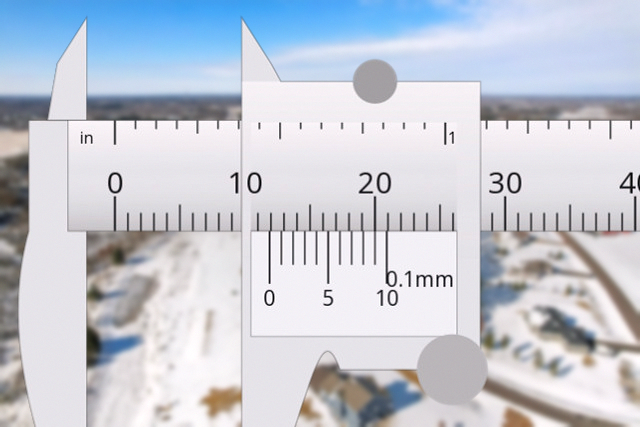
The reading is 11.9mm
